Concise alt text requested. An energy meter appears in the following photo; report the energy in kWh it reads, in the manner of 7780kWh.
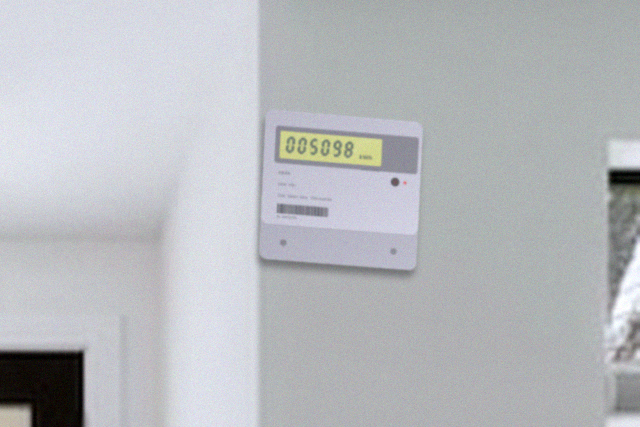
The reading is 5098kWh
